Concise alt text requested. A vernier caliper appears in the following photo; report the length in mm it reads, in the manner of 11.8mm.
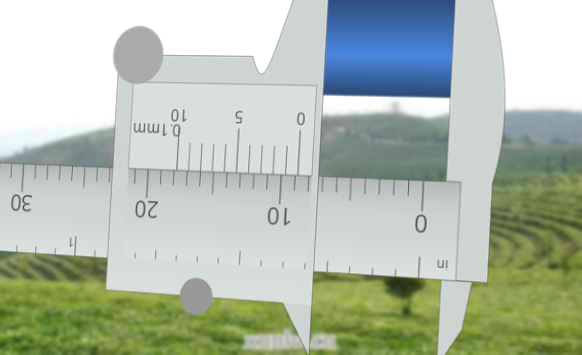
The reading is 8.8mm
